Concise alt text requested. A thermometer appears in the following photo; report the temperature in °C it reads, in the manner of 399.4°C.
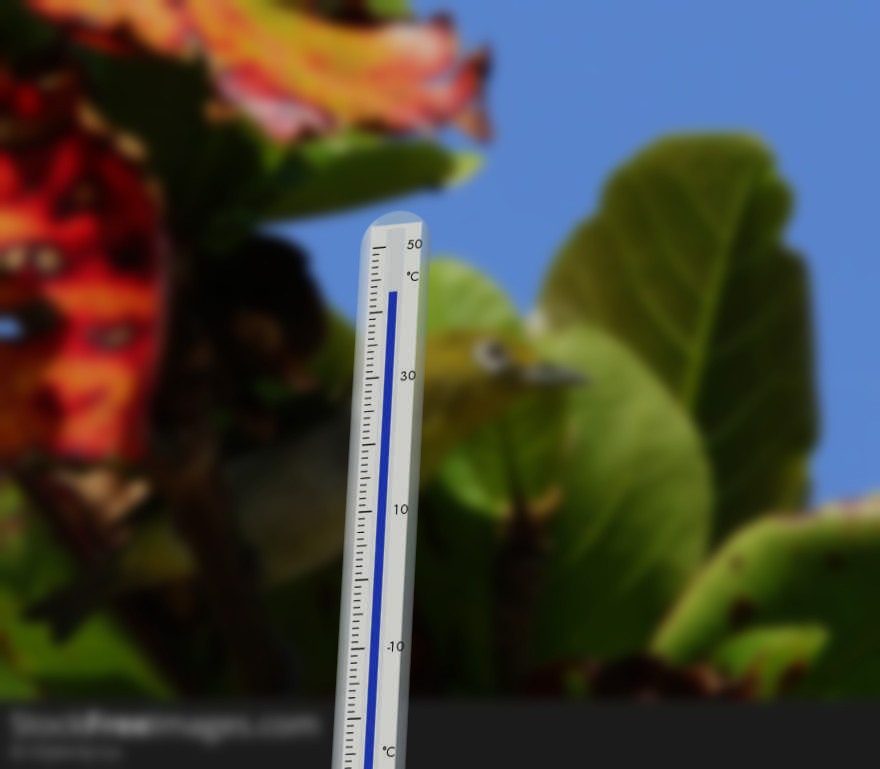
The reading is 43°C
